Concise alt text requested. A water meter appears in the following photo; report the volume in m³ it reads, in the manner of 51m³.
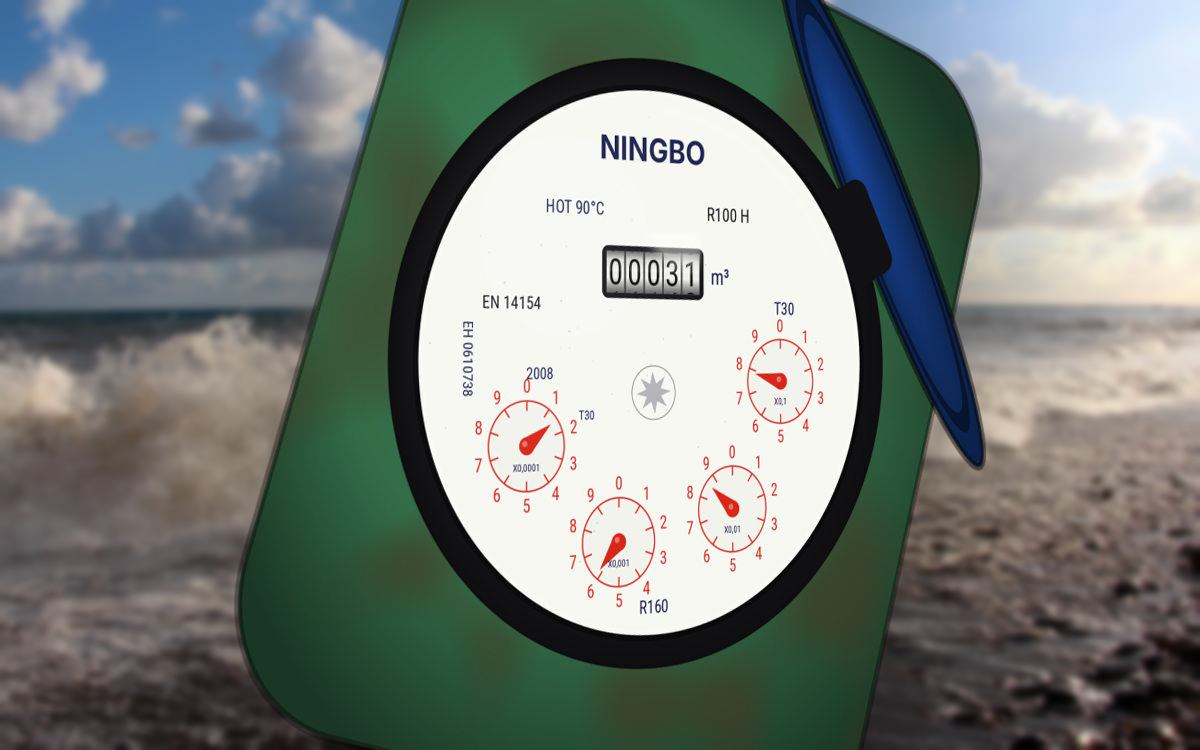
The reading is 31.7861m³
